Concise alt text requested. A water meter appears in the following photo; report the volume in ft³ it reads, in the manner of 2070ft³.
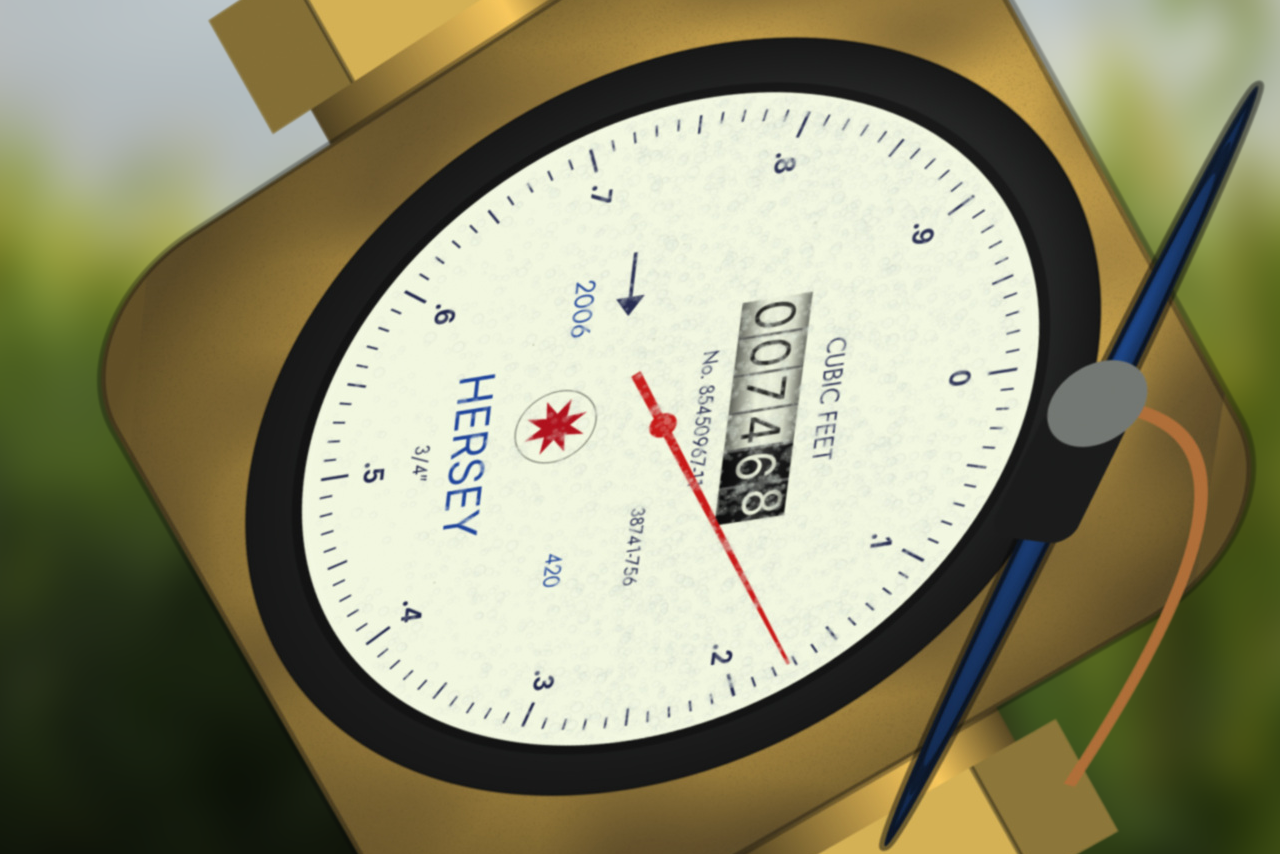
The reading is 7468.17ft³
